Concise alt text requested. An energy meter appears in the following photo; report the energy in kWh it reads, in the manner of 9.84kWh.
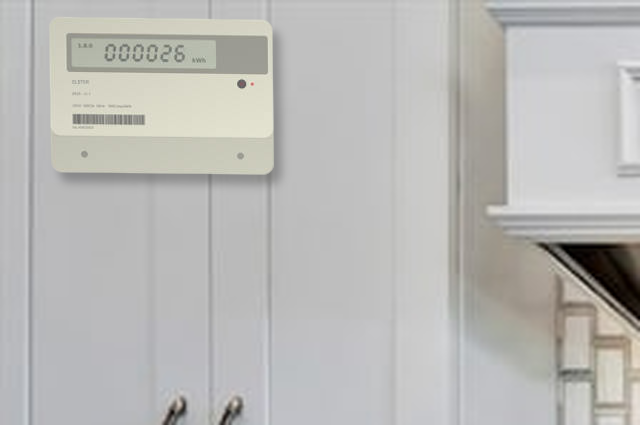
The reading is 26kWh
